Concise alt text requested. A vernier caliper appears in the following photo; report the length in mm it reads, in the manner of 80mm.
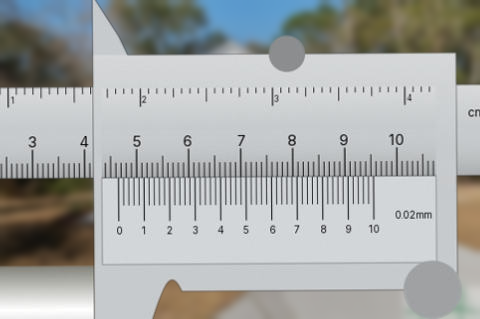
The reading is 46.5mm
